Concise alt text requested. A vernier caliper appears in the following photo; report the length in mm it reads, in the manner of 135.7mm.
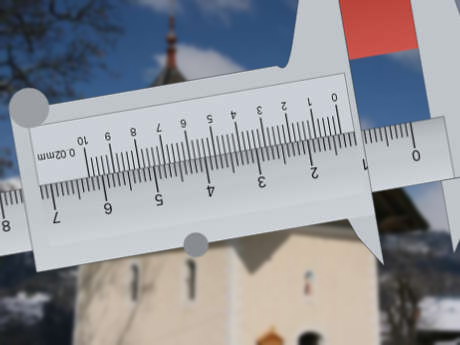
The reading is 13.5mm
